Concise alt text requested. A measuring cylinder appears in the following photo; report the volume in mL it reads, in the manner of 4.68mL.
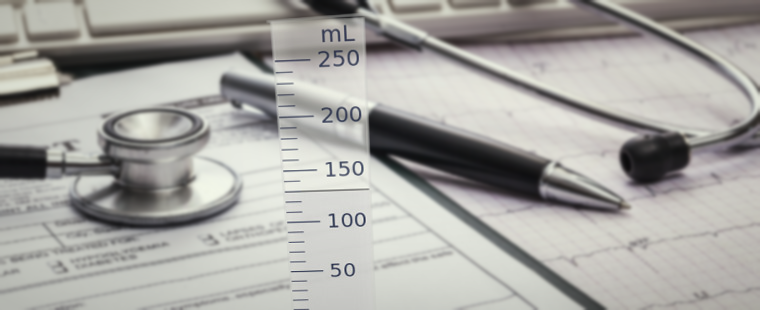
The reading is 130mL
